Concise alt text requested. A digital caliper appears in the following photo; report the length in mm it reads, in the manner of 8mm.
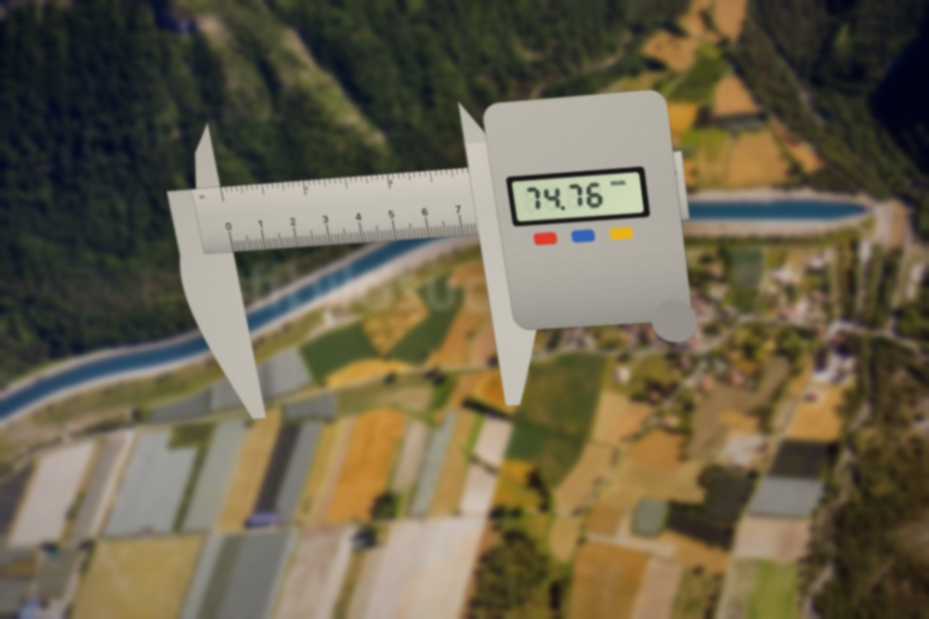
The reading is 74.76mm
